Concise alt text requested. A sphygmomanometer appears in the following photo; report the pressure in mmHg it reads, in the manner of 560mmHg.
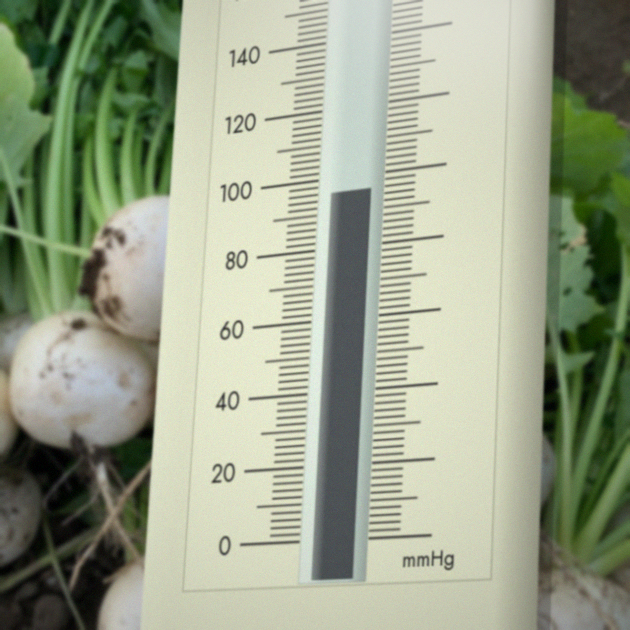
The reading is 96mmHg
